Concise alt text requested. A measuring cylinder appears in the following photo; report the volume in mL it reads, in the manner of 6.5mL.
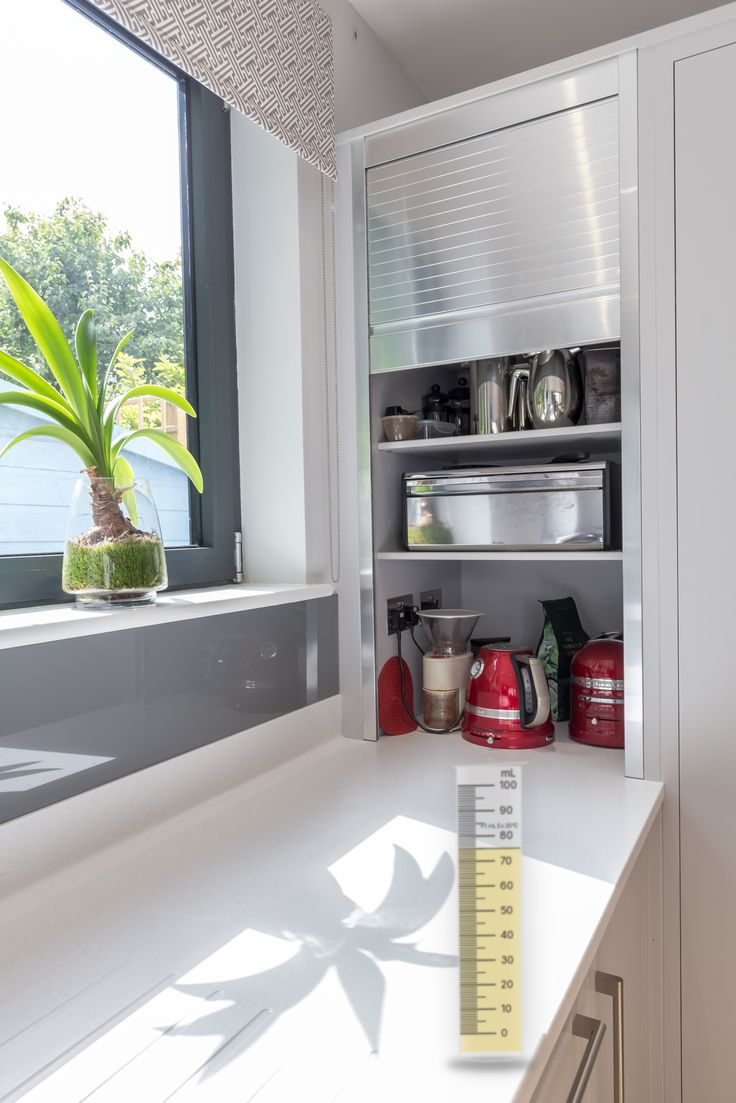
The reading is 75mL
